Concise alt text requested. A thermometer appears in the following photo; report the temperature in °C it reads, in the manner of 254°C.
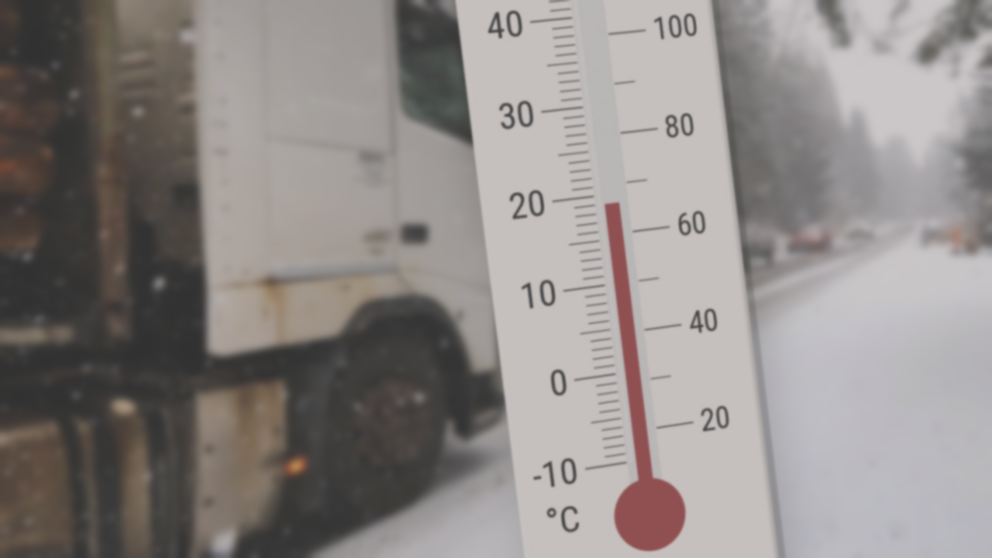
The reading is 19°C
